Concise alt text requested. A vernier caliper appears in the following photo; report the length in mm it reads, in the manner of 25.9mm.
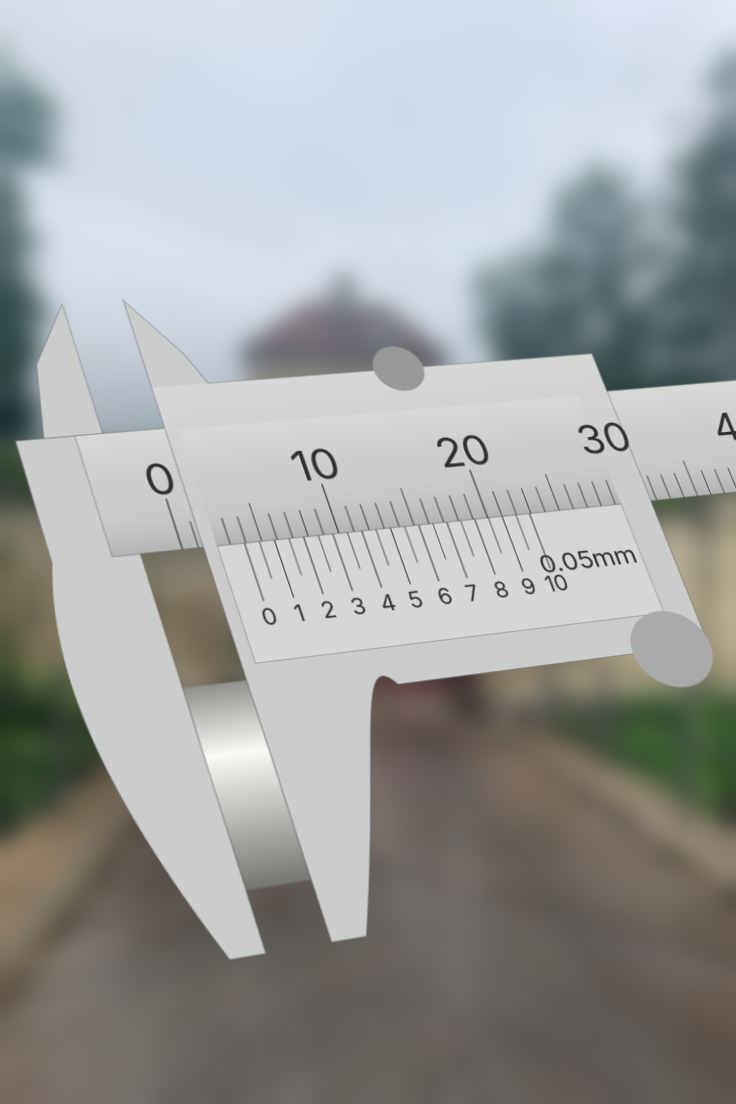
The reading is 3.9mm
